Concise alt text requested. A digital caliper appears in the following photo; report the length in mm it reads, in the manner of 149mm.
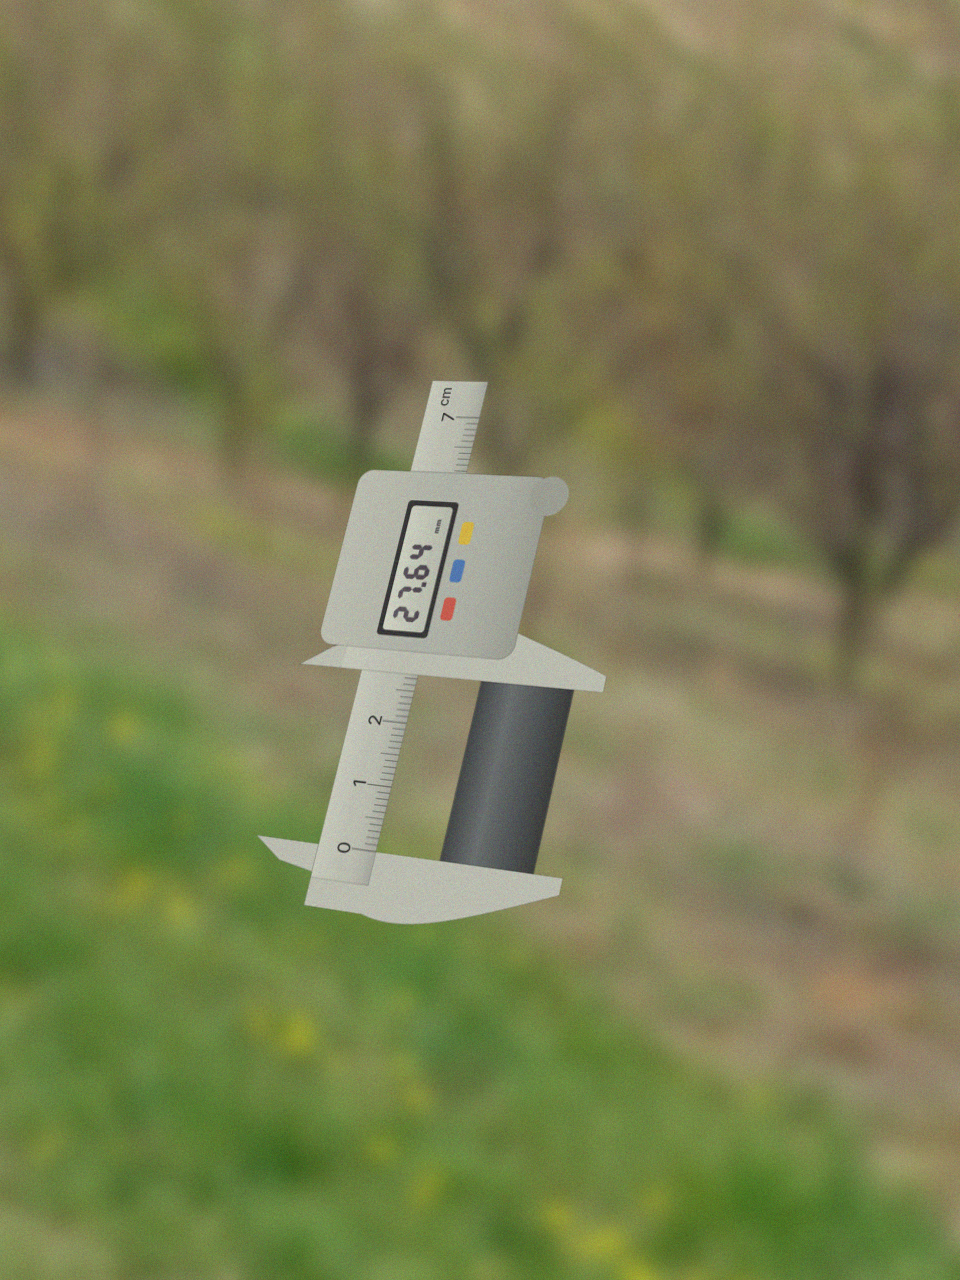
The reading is 27.64mm
